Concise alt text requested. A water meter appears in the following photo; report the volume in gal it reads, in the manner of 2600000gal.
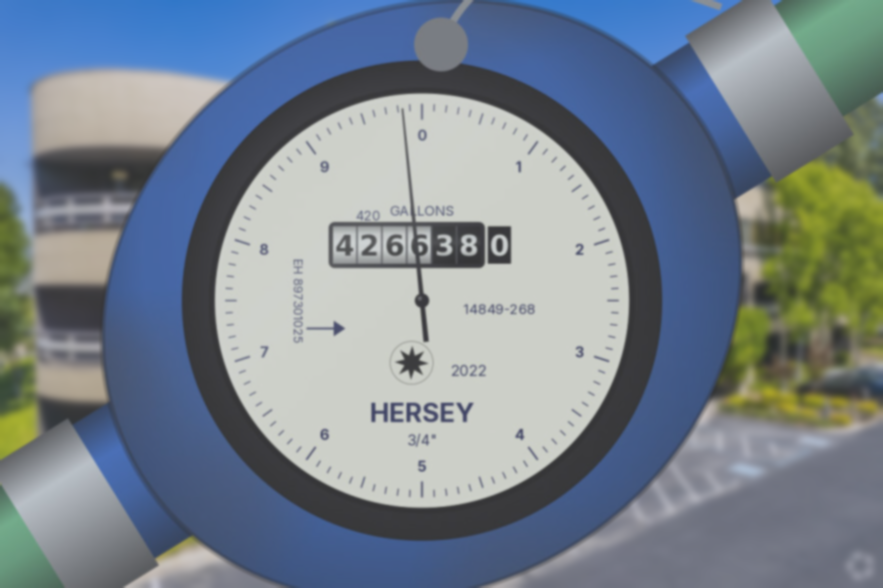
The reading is 4266379.8gal
